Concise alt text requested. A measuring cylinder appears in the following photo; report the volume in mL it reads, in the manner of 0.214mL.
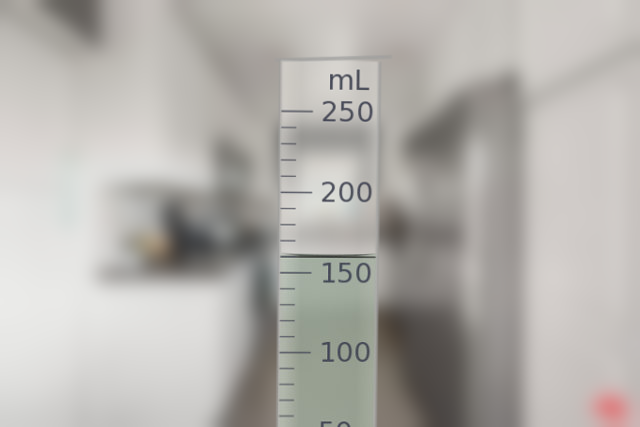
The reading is 160mL
